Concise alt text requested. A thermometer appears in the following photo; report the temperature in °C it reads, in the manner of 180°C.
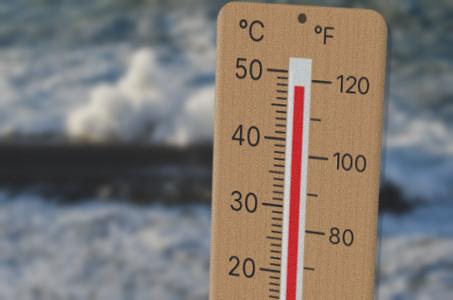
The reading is 48°C
